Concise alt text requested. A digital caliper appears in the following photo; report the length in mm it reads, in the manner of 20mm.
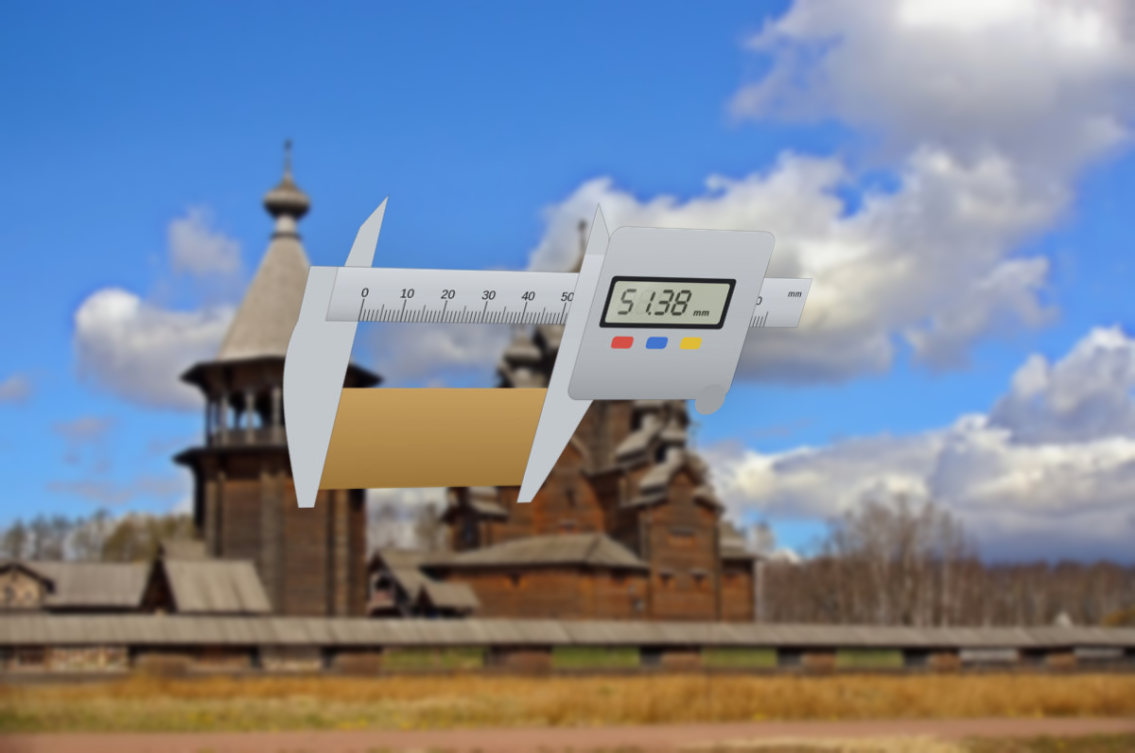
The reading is 51.38mm
